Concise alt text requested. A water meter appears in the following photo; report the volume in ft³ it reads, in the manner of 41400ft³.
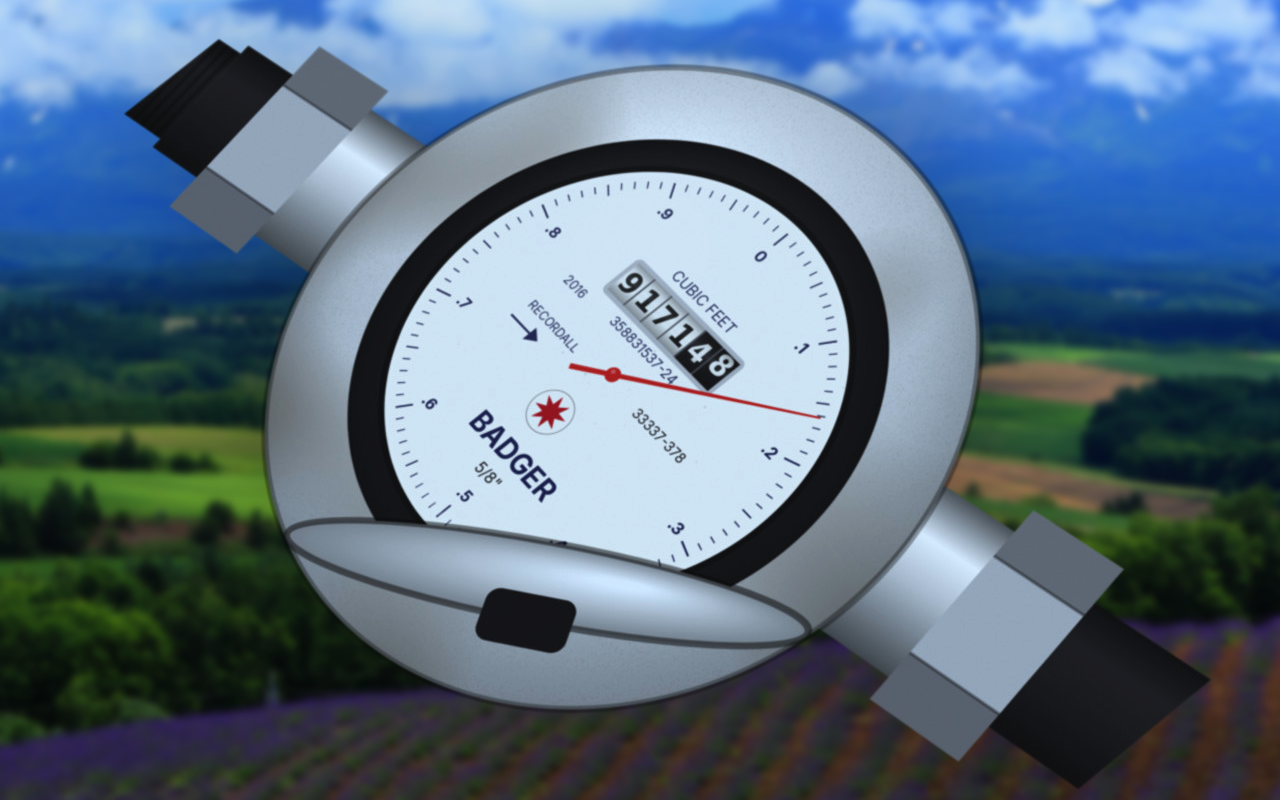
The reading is 917148.16ft³
